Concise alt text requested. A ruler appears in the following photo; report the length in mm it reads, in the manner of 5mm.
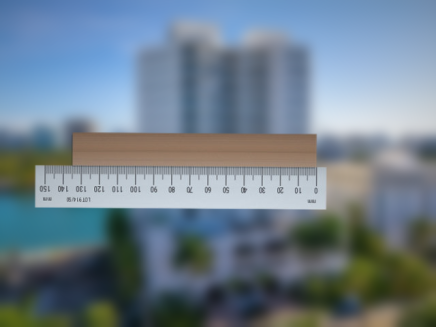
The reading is 135mm
